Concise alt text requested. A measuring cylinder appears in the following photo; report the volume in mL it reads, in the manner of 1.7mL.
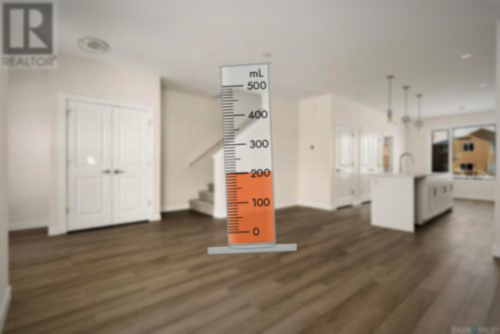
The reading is 200mL
